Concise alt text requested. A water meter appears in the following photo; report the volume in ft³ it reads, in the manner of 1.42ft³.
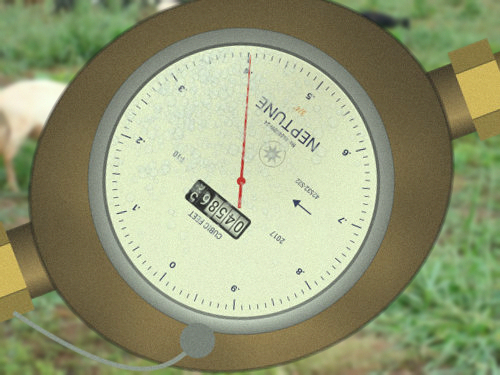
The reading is 45865.40ft³
